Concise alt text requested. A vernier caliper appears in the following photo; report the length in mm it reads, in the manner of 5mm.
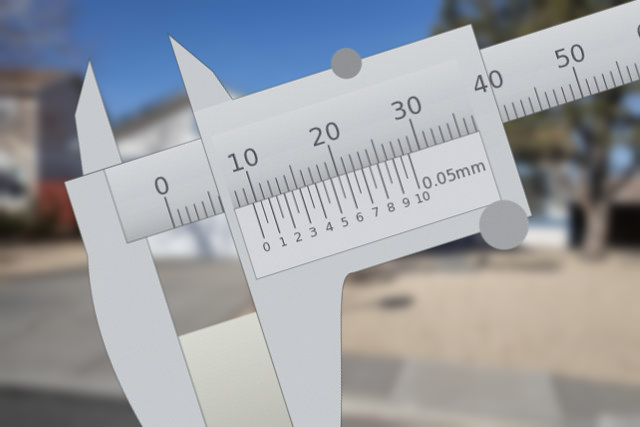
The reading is 9.6mm
